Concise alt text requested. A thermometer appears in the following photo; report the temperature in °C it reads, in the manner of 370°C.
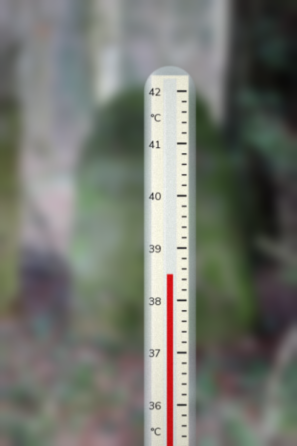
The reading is 38.5°C
